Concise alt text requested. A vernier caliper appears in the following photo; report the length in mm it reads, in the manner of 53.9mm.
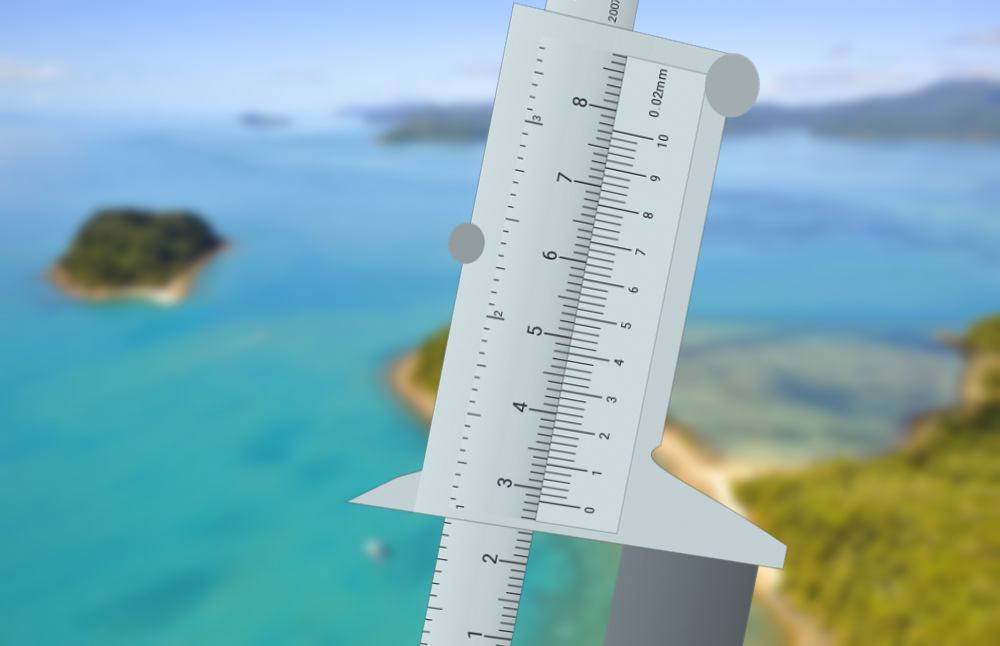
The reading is 28.4mm
